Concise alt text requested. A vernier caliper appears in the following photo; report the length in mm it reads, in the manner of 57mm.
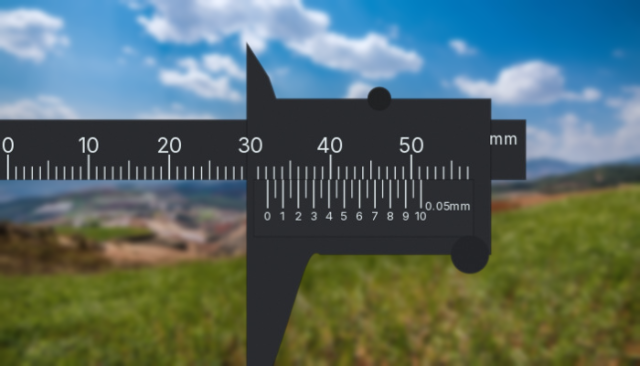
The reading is 32.2mm
